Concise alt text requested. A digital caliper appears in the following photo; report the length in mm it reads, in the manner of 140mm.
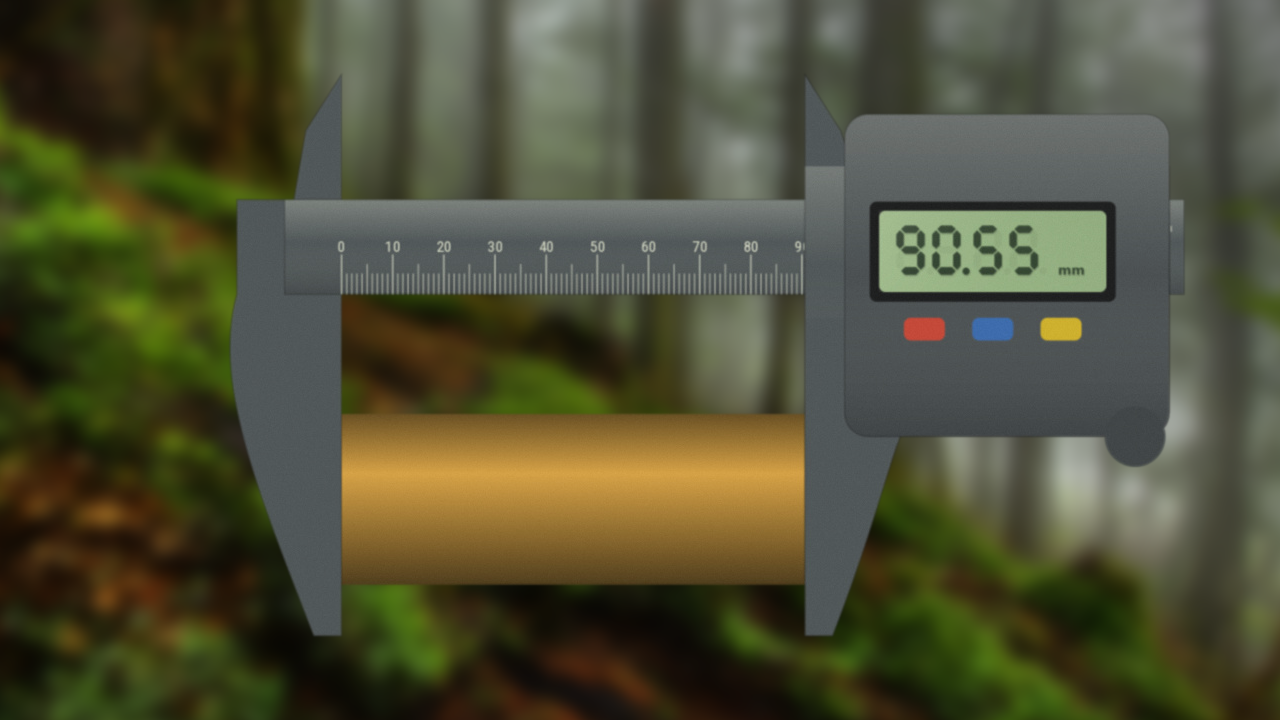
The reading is 90.55mm
